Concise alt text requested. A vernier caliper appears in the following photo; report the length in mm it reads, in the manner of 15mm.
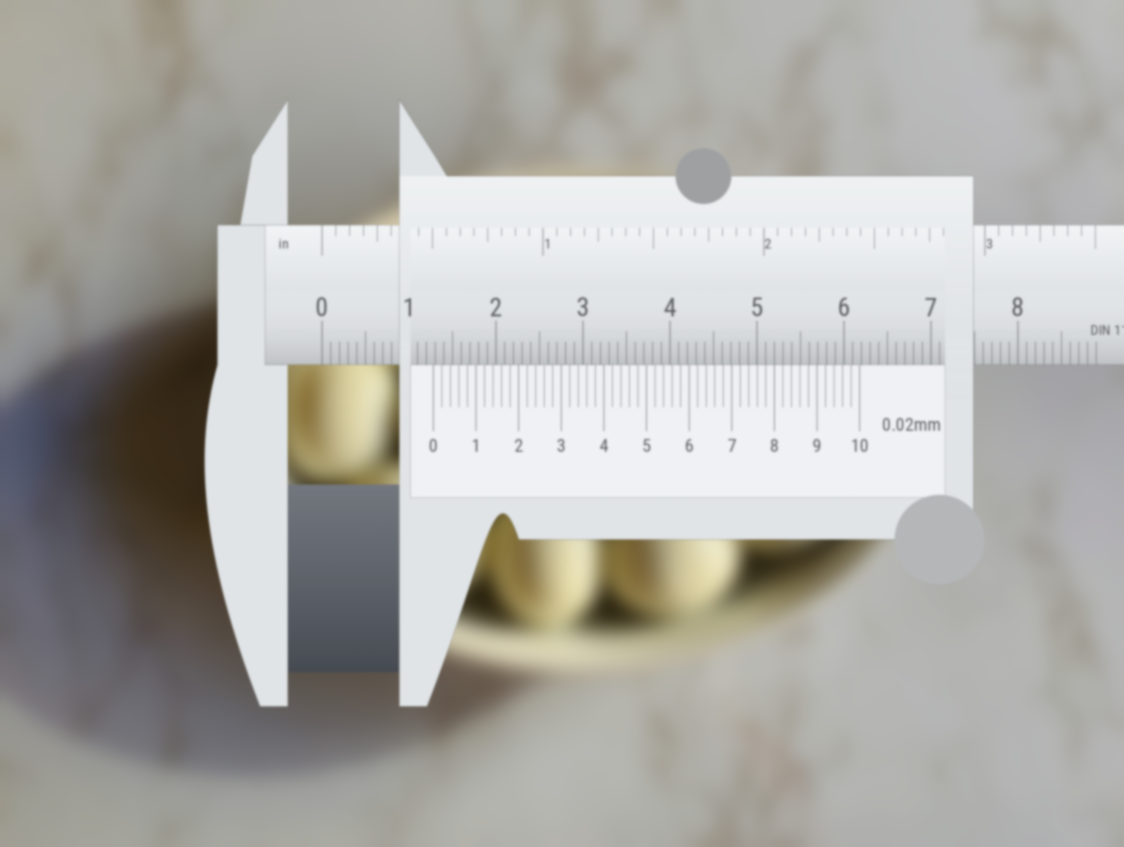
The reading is 12.8mm
